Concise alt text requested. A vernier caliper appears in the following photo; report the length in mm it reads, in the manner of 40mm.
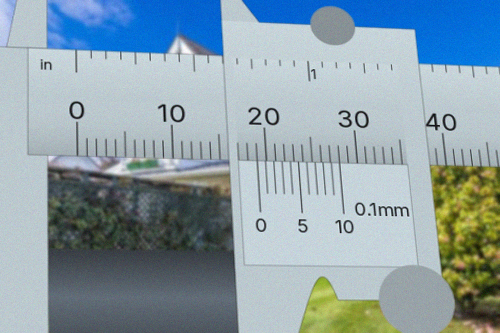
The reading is 19.0mm
